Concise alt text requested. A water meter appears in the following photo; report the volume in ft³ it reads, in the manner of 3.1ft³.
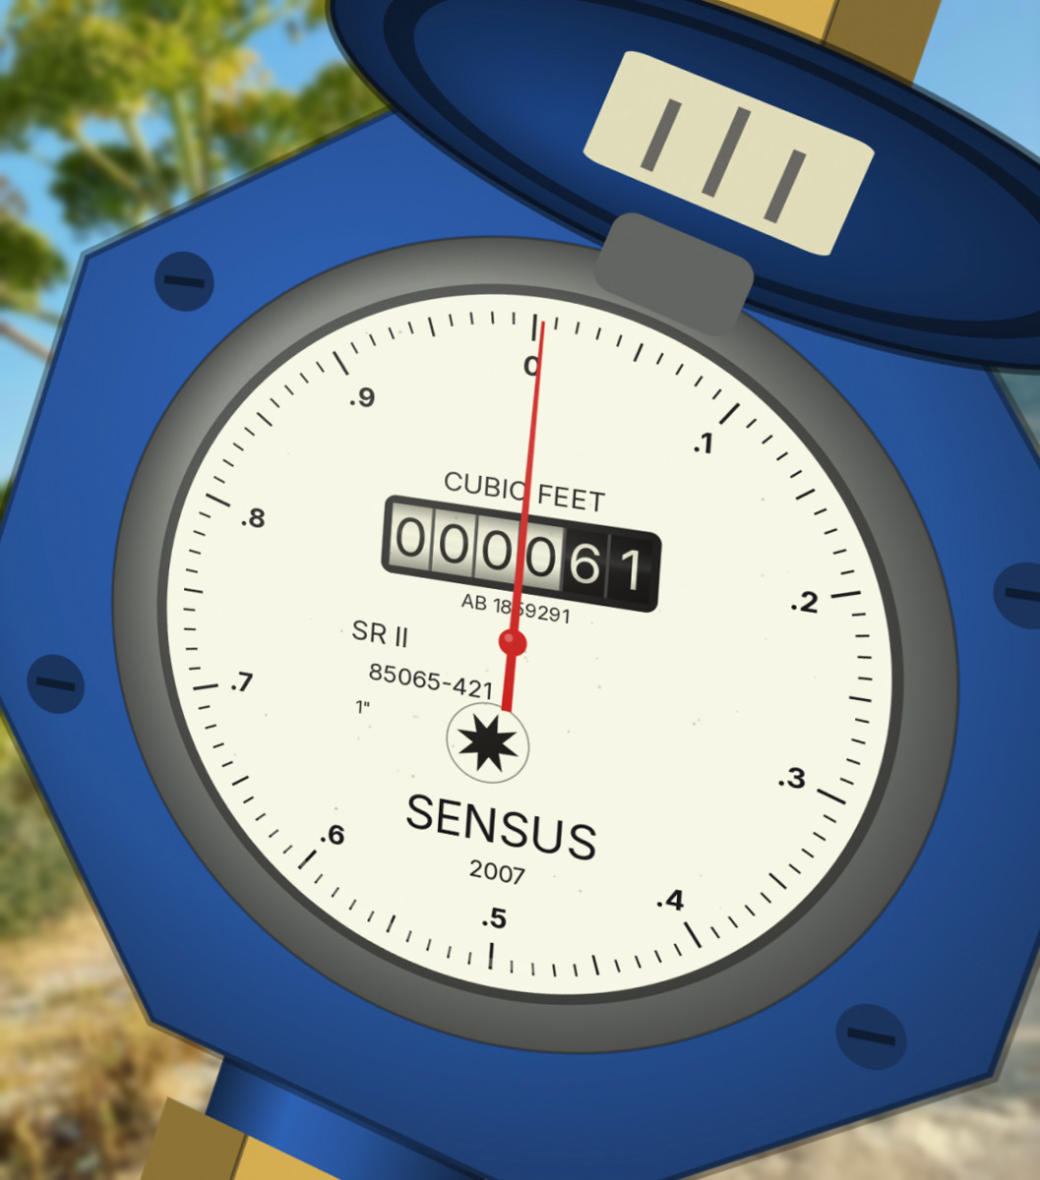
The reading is 61.00ft³
